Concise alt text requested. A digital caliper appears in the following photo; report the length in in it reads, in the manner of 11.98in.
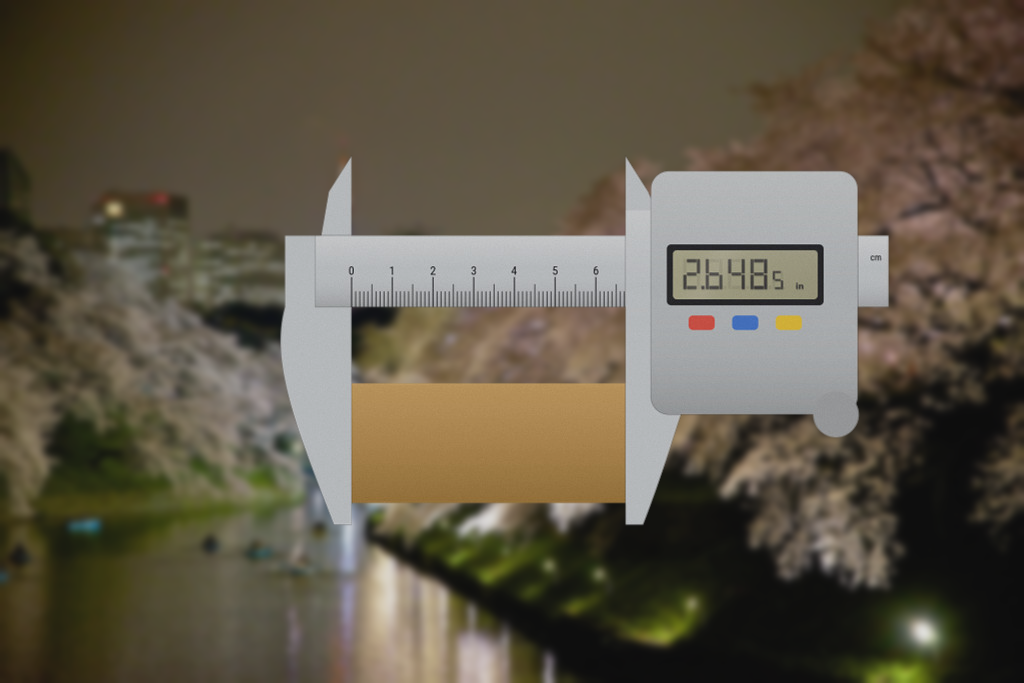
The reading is 2.6485in
